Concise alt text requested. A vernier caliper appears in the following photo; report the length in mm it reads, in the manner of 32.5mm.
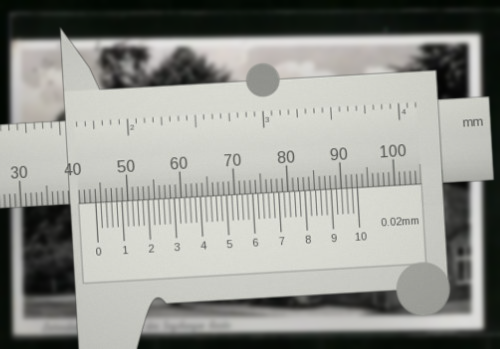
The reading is 44.0mm
